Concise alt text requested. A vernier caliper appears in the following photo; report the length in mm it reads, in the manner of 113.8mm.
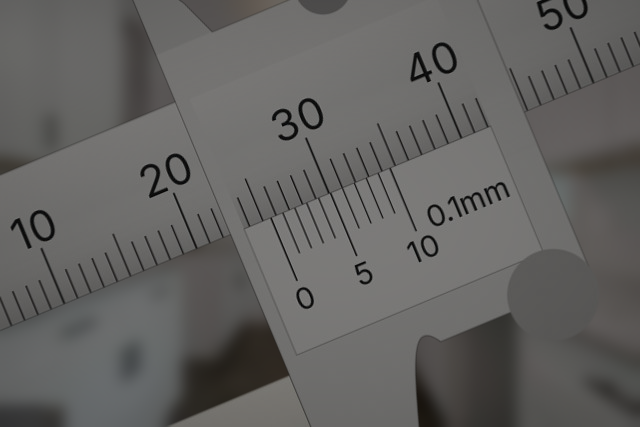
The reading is 25.6mm
